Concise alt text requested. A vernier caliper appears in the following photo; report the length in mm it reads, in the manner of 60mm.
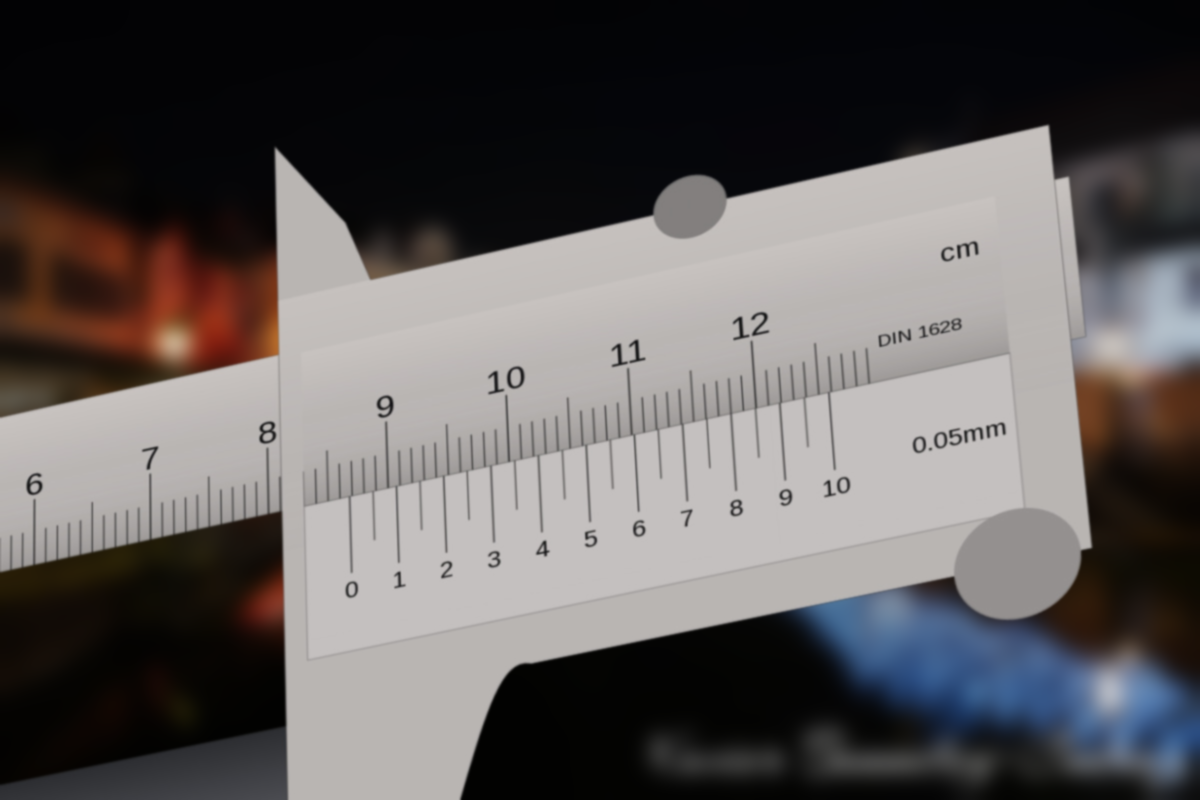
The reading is 86.8mm
